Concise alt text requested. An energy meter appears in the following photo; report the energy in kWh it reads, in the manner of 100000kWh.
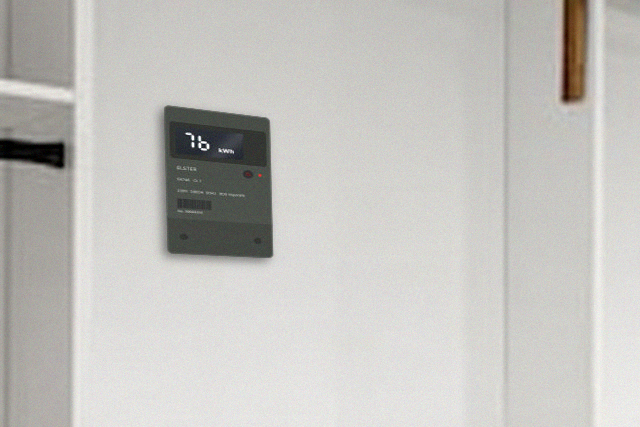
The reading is 76kWh
